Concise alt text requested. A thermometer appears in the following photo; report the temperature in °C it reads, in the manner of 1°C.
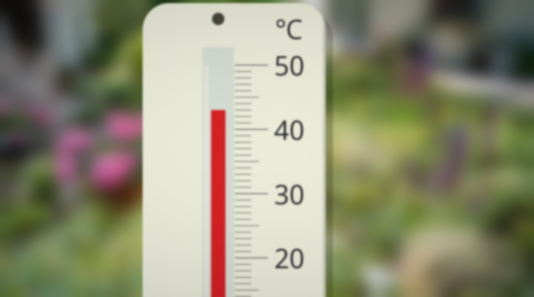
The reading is 43°C
